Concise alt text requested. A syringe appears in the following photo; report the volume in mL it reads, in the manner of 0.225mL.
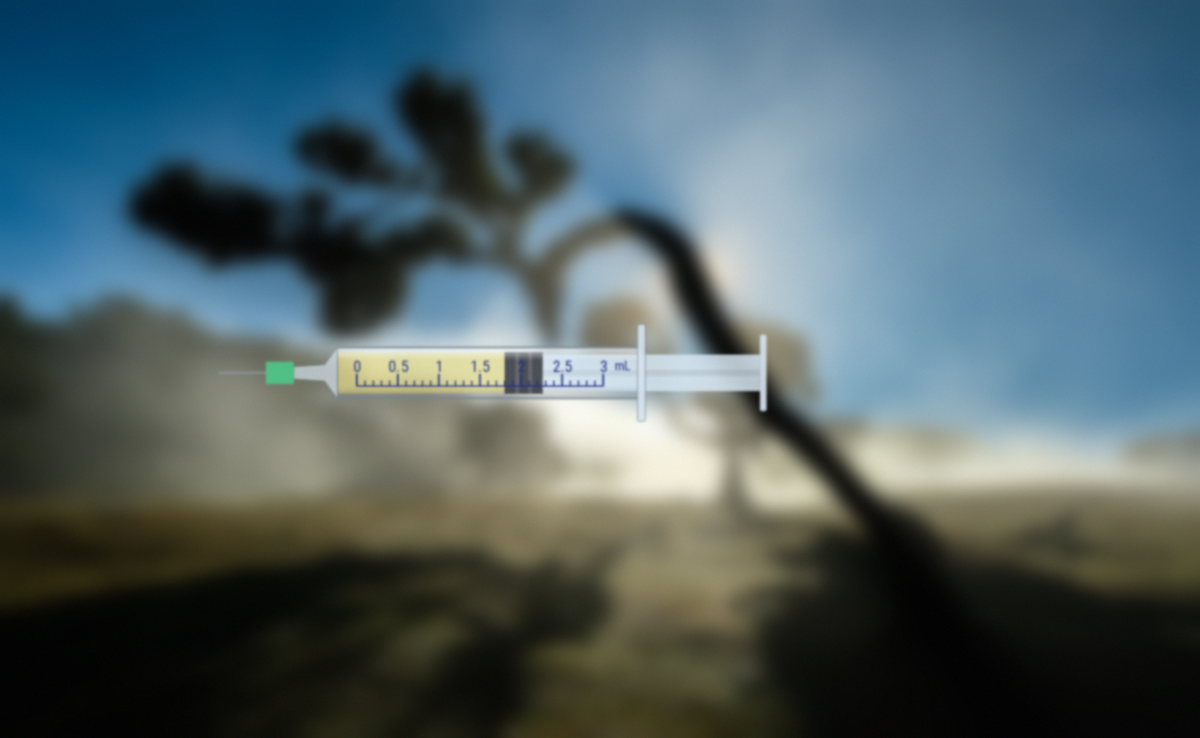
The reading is 1.8mL
